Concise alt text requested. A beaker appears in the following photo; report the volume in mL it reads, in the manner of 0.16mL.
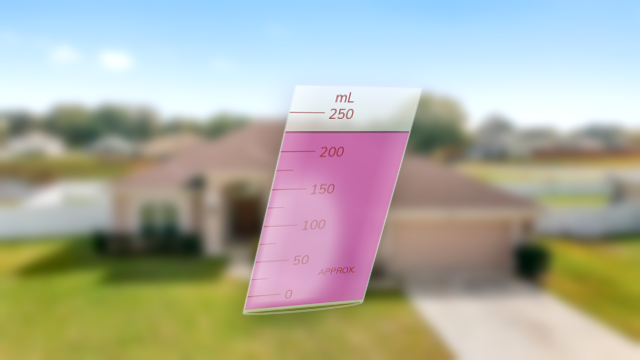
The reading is 225mL
